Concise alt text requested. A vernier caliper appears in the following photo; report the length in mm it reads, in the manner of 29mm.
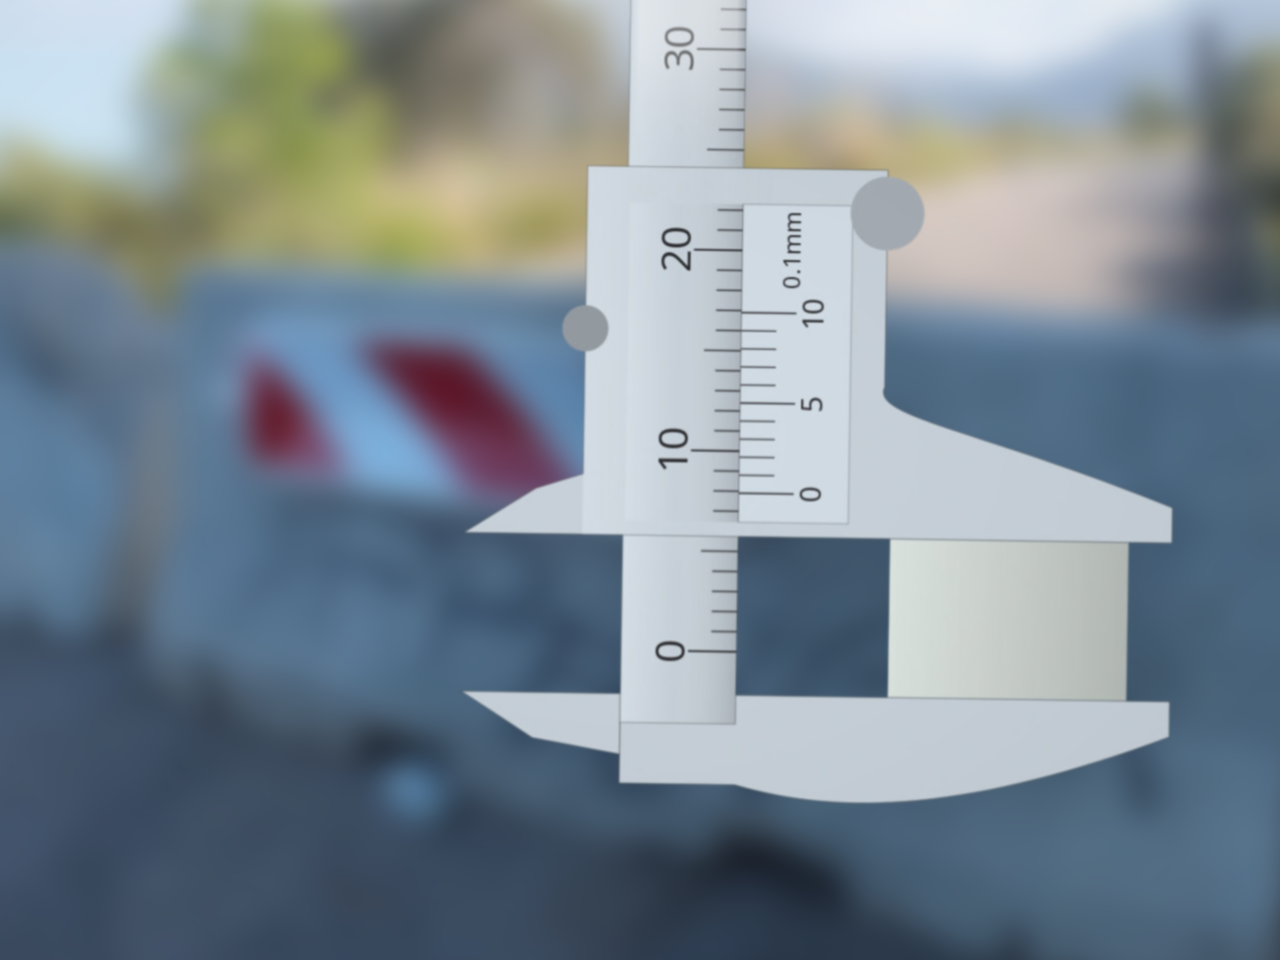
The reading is 7.9mm
